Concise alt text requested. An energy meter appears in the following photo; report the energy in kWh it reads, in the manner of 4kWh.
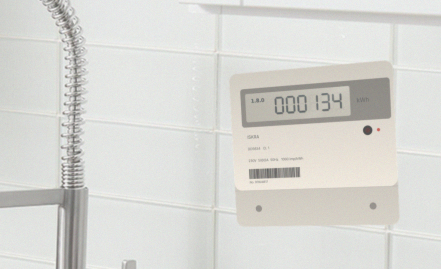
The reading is 134kWh
